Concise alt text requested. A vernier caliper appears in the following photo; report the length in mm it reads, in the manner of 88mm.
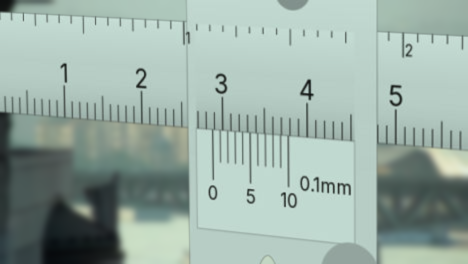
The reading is 28.8mm
